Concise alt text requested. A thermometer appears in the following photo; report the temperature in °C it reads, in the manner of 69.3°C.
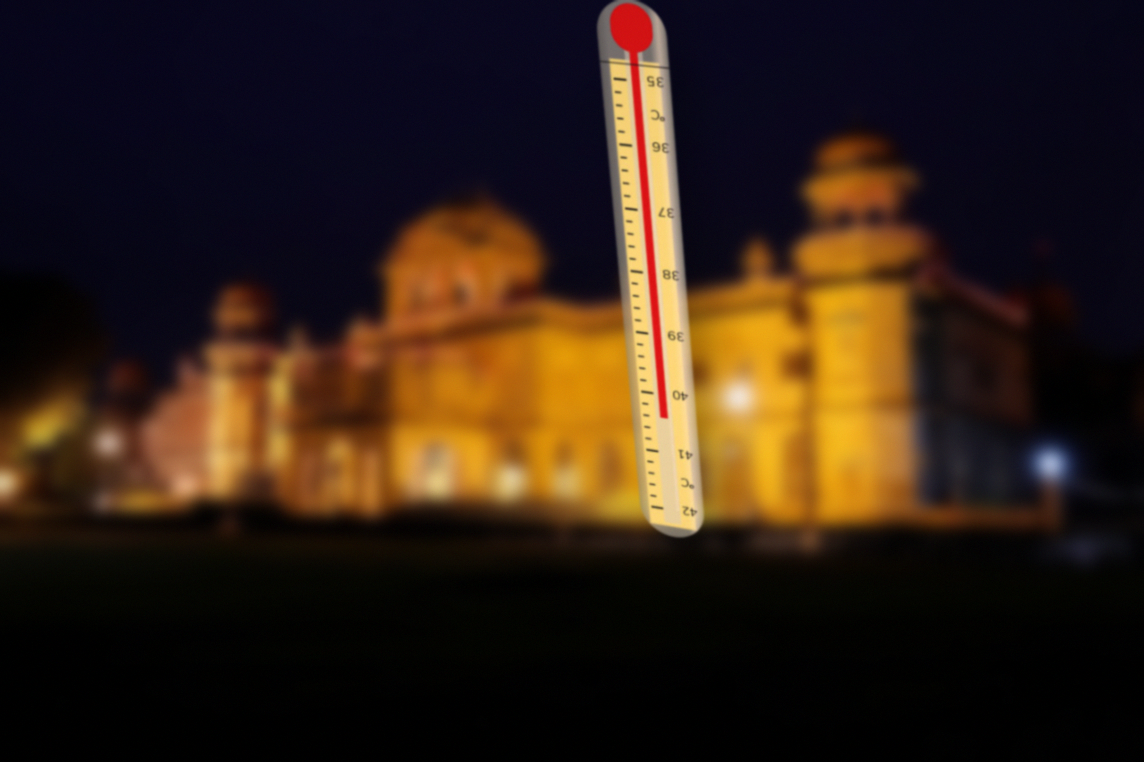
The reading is 40.4°C
